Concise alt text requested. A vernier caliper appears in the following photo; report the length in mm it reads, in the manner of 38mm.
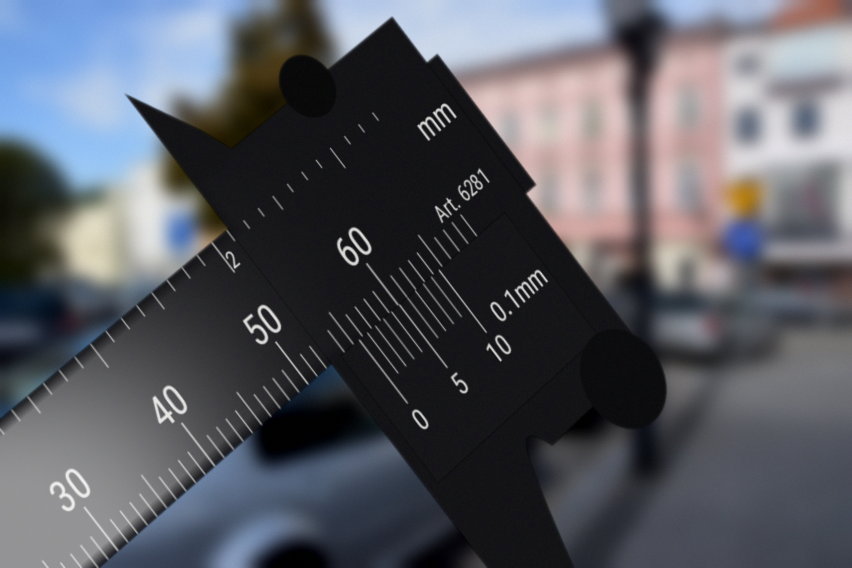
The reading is 55.6mm
